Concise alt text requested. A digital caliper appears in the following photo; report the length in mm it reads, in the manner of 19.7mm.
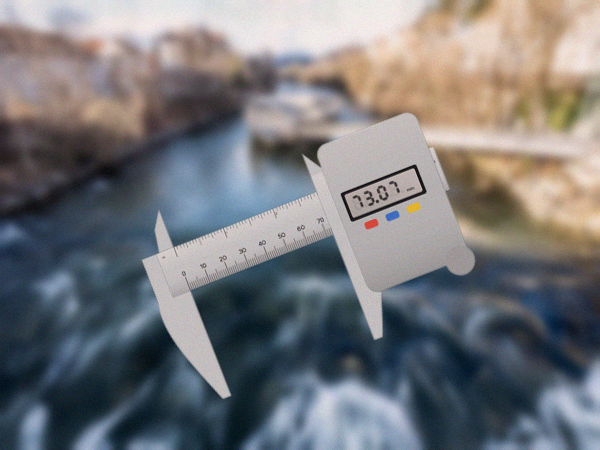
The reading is 73.07mm
